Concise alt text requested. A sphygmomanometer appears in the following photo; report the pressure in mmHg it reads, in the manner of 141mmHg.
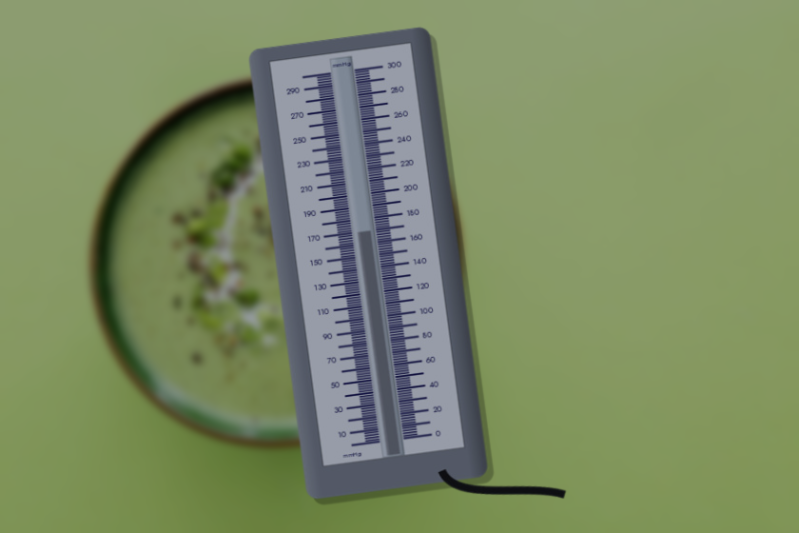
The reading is 170mmHg
